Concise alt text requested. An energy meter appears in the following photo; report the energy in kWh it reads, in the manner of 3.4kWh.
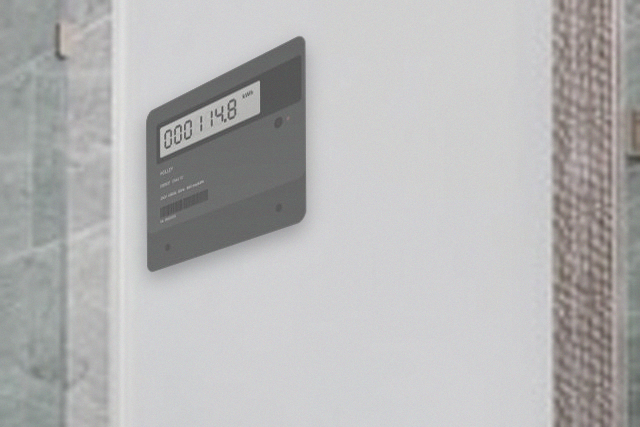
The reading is 114.8kWh
